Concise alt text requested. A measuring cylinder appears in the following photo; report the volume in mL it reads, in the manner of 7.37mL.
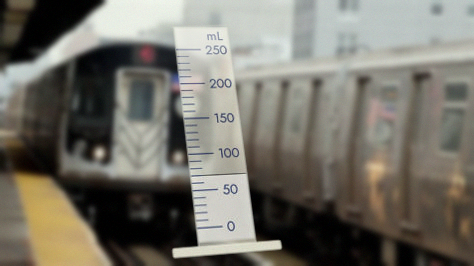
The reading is 70mL
